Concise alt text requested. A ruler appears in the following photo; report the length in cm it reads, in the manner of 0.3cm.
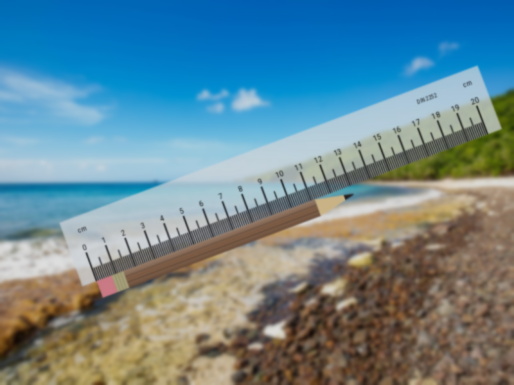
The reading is 13cm
